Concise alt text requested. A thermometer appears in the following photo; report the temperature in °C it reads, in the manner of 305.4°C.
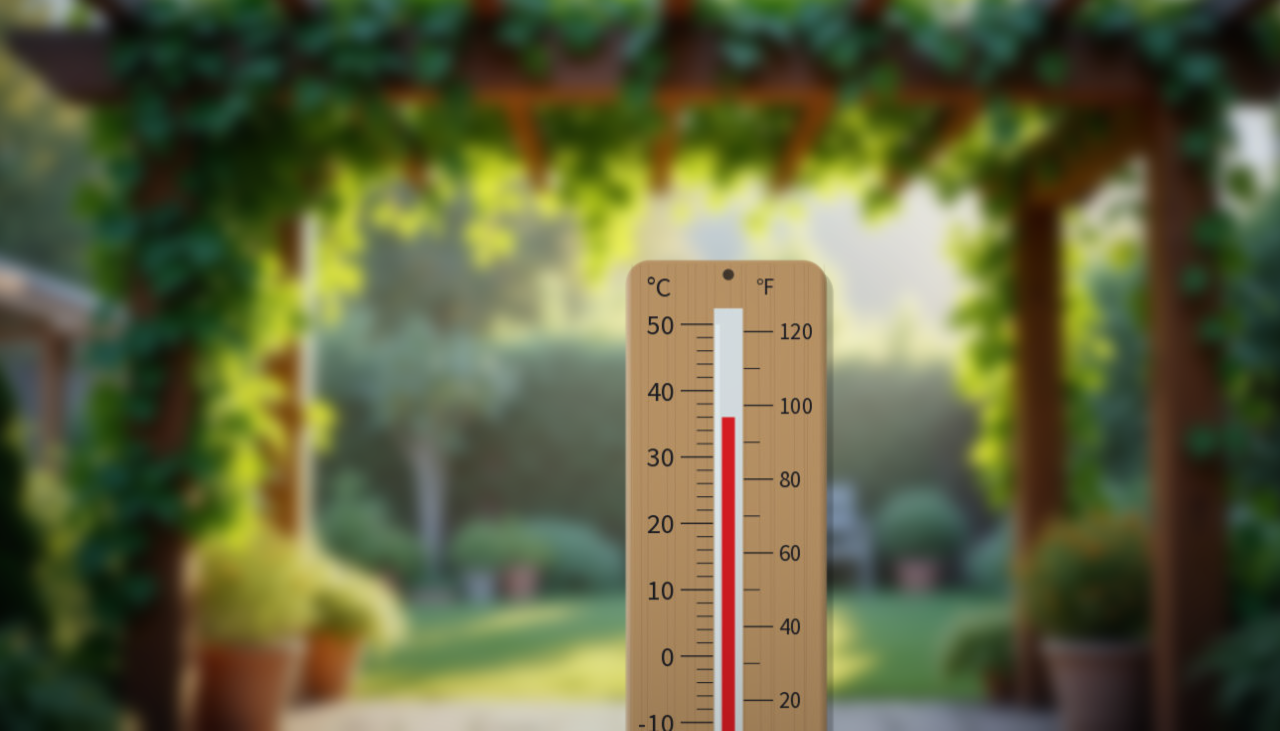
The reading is 36°C
